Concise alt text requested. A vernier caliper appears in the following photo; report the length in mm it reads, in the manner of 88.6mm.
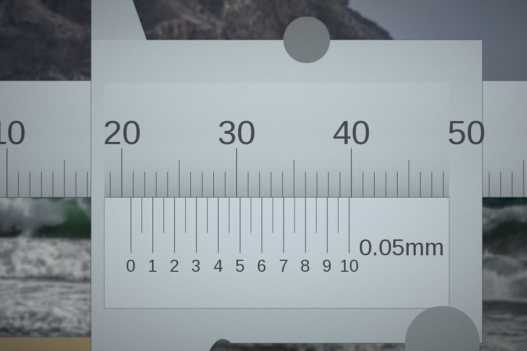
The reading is 20.8mm
